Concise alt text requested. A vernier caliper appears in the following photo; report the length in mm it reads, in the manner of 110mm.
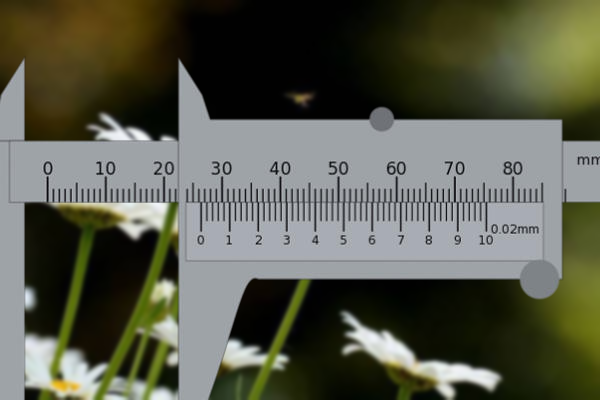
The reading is 26.4mm
